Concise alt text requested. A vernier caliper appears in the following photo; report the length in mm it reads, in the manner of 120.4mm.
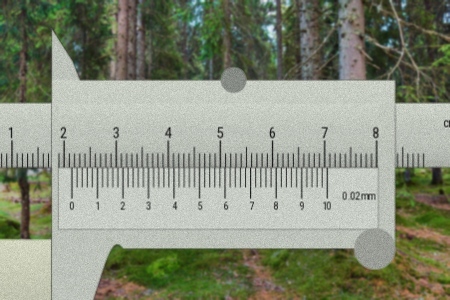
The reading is 21.5mm
